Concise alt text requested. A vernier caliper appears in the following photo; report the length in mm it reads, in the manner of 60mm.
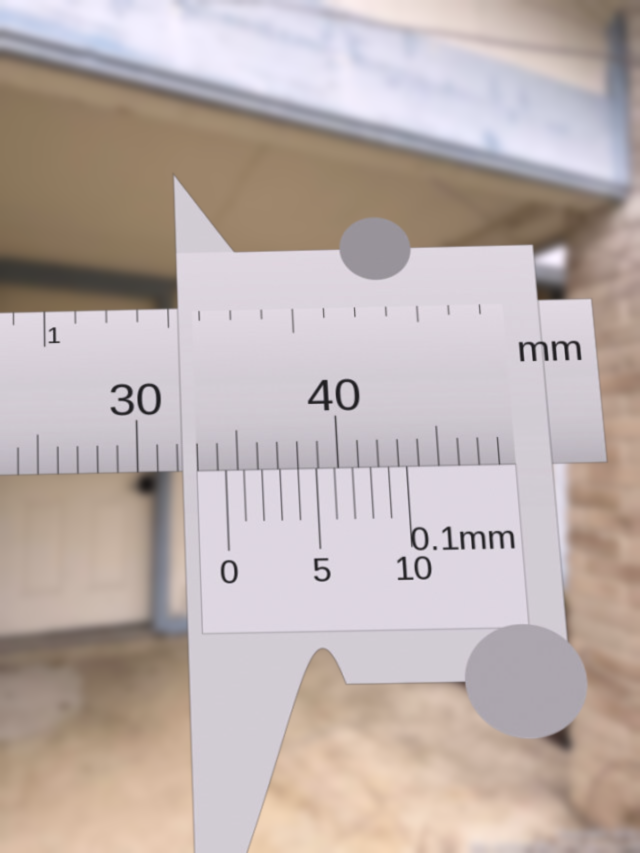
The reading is 34.4mm
